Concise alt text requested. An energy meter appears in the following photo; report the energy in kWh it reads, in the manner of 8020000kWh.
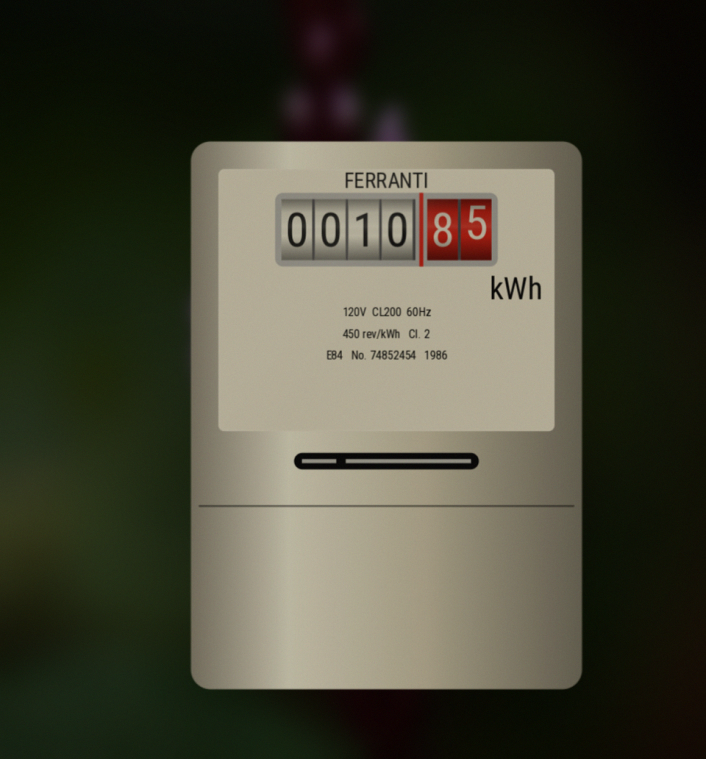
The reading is 10.85kWh
